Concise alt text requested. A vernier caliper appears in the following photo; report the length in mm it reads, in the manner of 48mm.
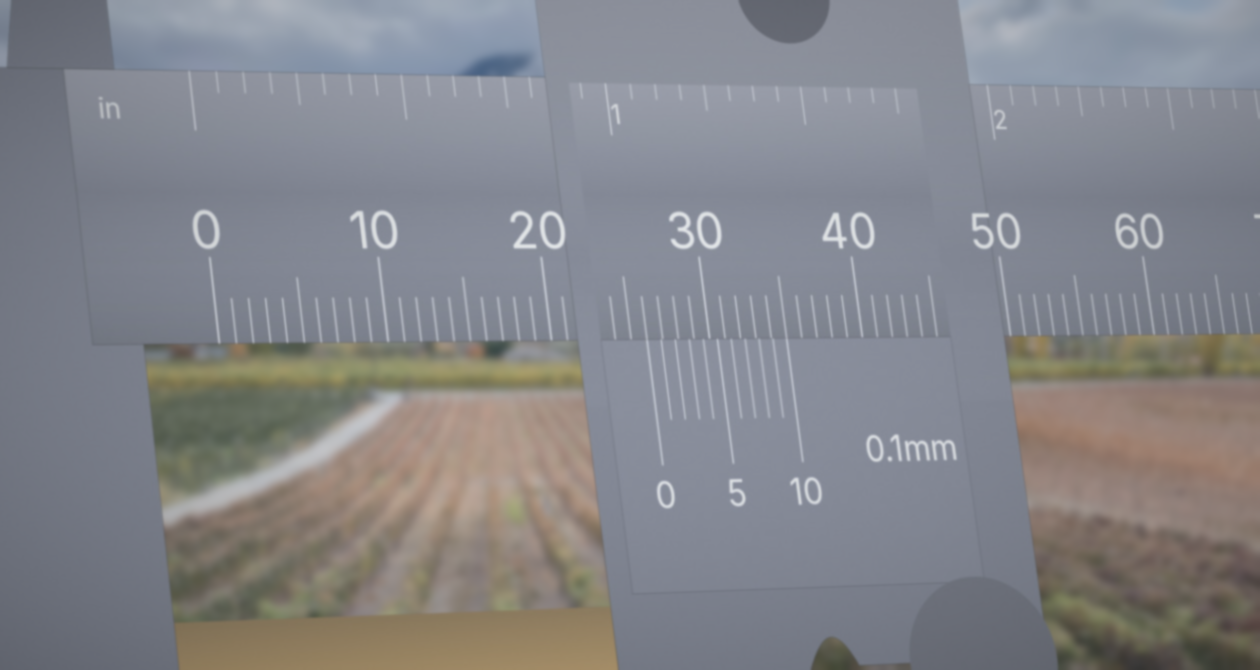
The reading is 26.0mm
